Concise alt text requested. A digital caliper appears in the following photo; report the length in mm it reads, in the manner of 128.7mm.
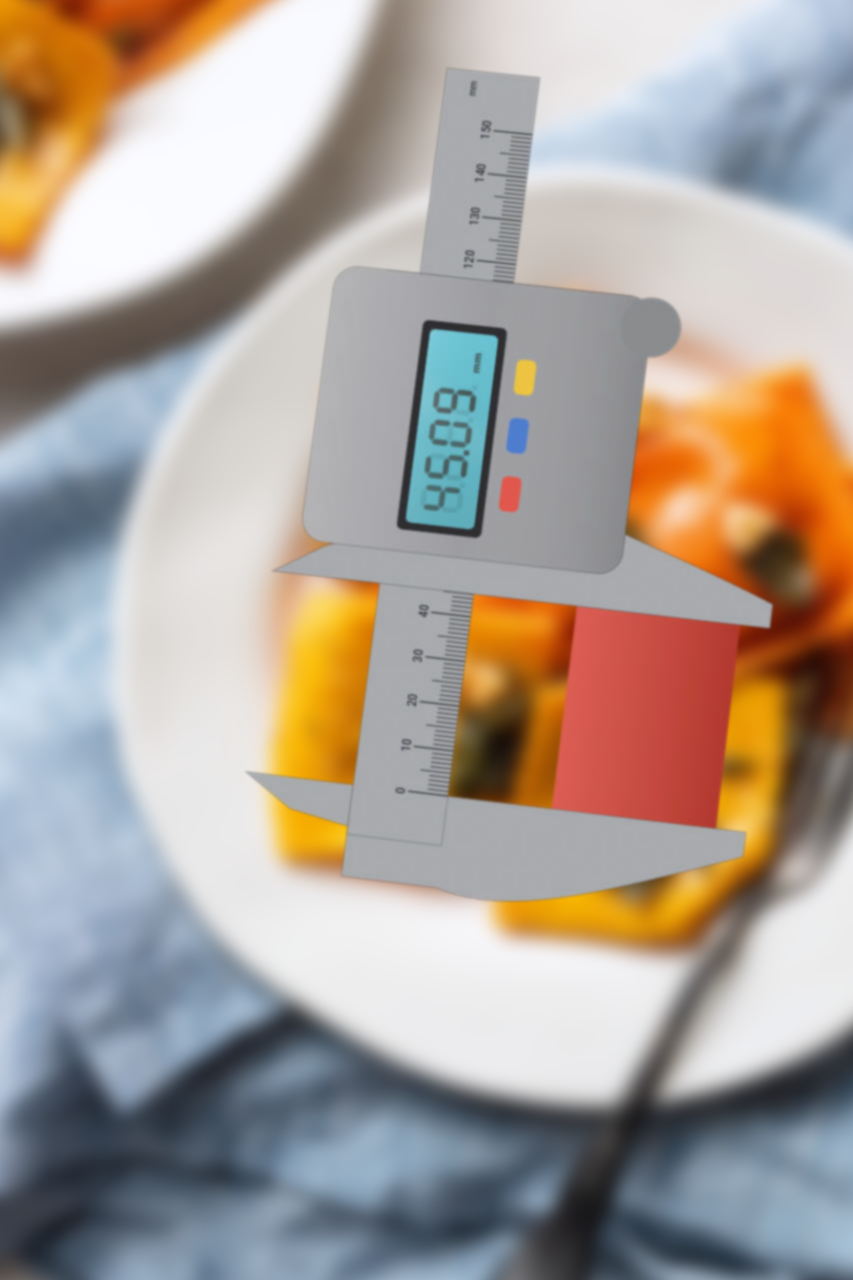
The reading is 45.09mm
